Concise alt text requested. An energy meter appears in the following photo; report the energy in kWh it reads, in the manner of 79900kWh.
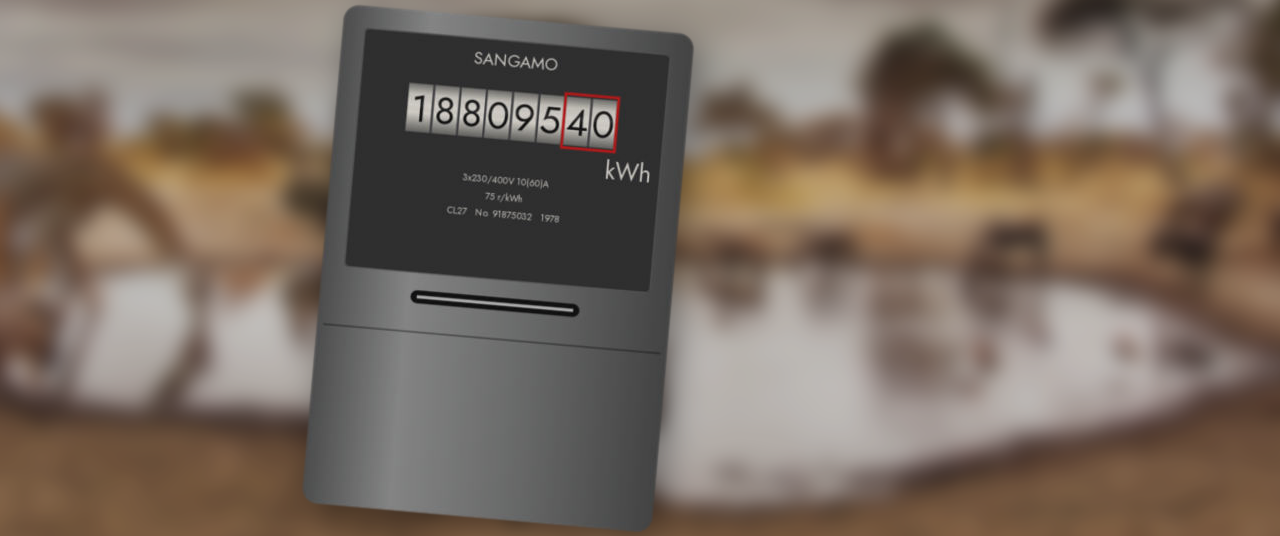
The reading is 188095.40kWh
